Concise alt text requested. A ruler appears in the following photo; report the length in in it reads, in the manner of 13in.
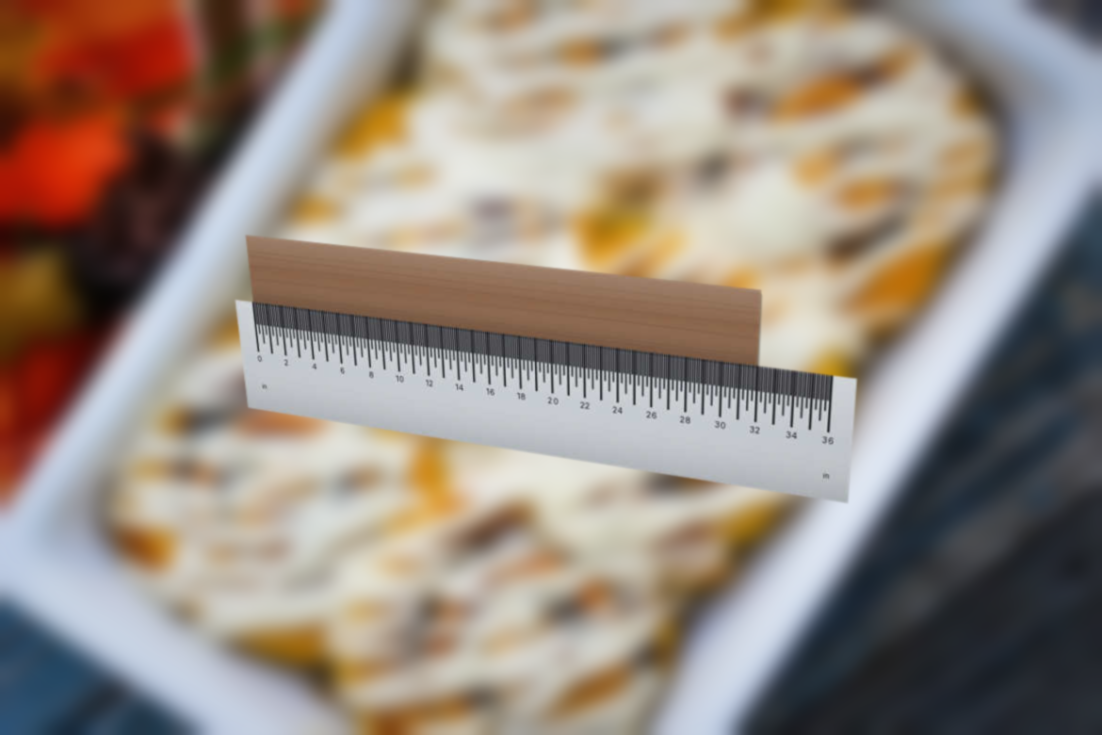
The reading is 32in
